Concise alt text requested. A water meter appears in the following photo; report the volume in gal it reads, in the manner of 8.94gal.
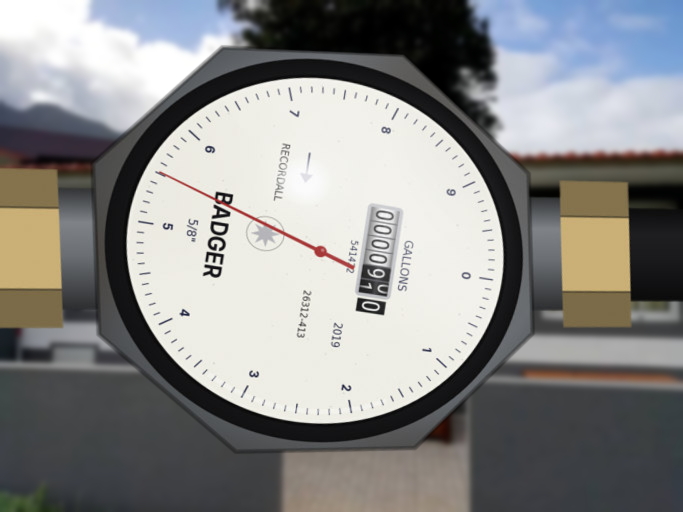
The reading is 905.5gal
